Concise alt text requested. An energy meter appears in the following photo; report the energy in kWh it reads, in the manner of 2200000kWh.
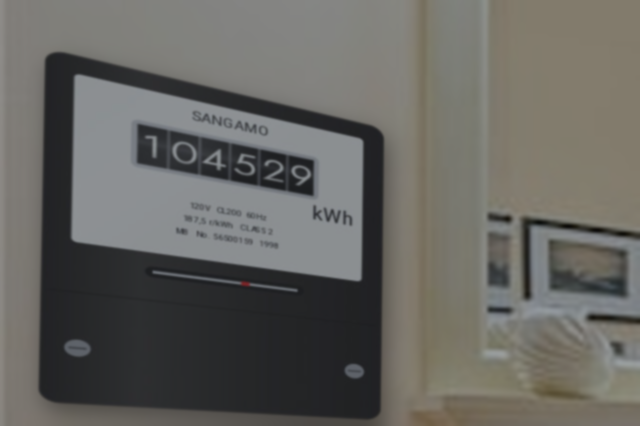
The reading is 104529kWh
